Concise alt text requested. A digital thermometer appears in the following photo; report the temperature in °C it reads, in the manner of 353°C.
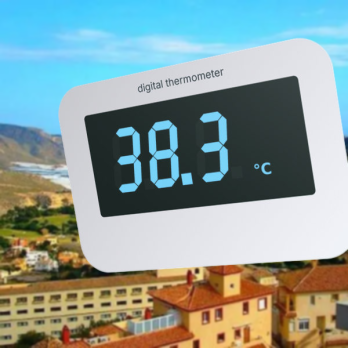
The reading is 38.3°C
